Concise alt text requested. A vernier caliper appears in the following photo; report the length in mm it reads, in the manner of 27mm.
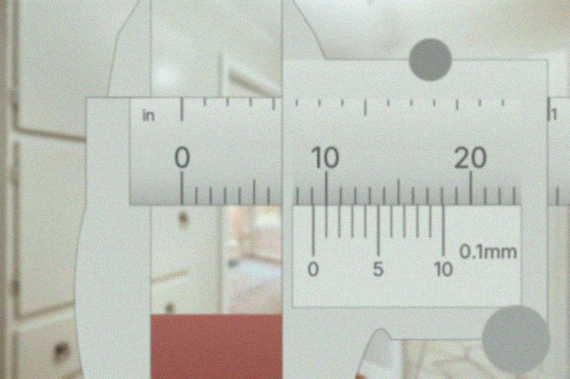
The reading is 9.1mm
